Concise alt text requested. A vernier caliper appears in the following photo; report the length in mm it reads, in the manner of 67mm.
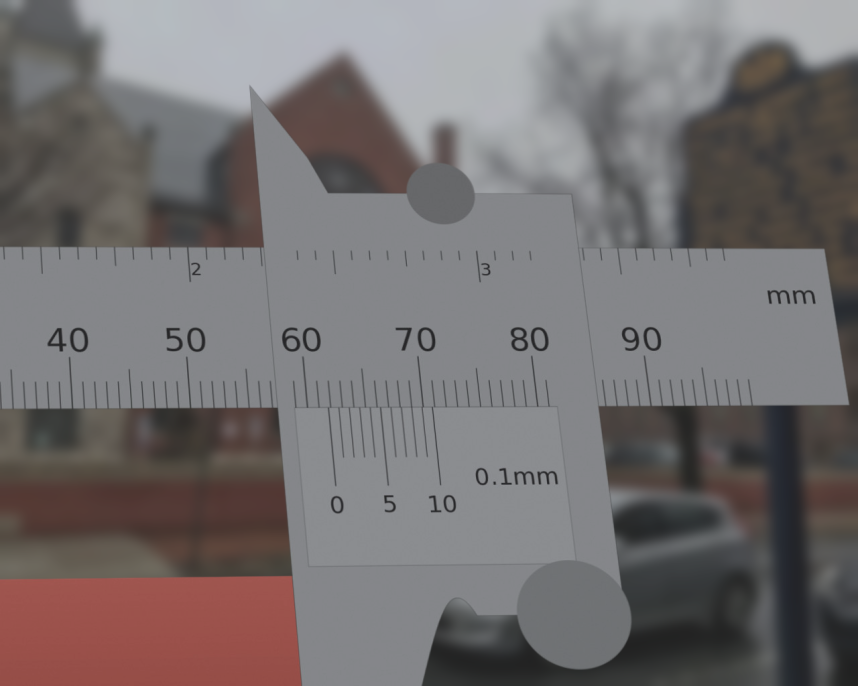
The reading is 61.8mm
